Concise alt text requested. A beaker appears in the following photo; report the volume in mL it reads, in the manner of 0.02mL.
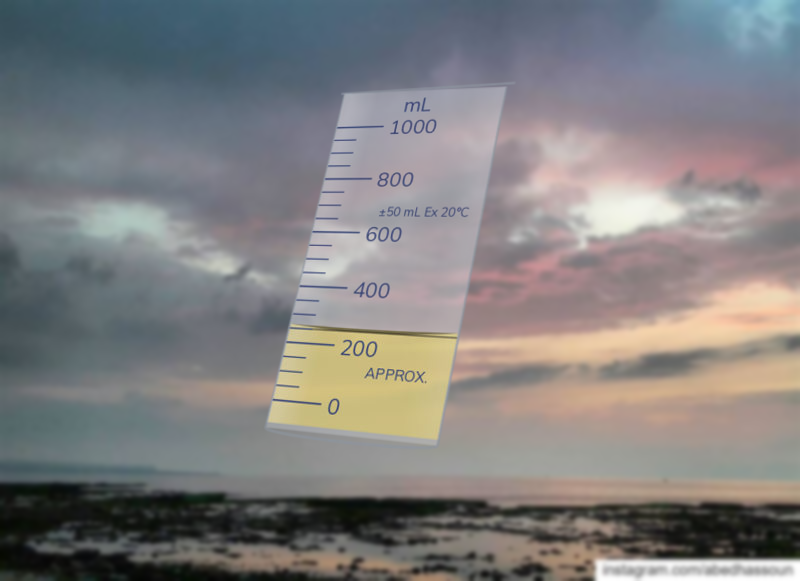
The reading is 250mL
